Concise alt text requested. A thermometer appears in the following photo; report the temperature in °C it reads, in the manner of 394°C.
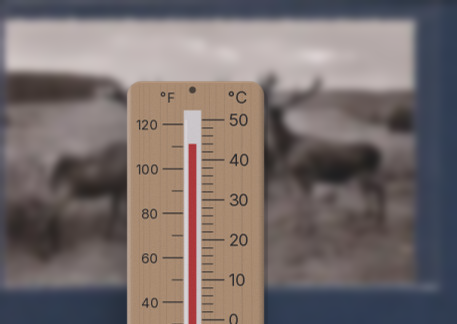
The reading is 44°C
